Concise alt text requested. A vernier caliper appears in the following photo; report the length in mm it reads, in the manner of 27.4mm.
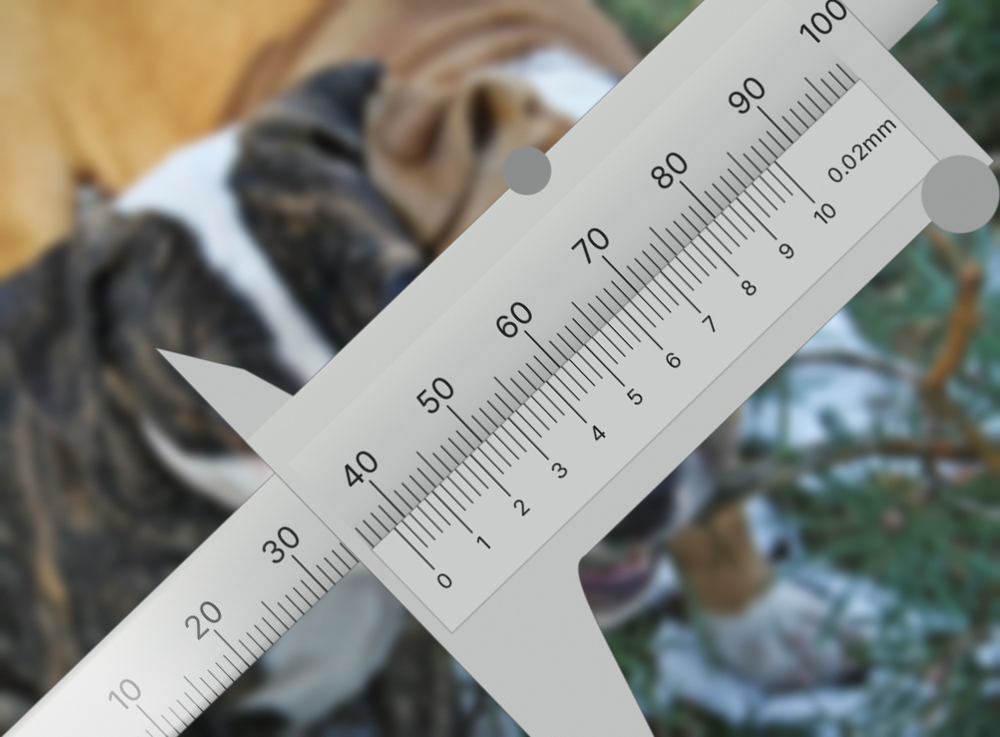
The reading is 38.6mm
